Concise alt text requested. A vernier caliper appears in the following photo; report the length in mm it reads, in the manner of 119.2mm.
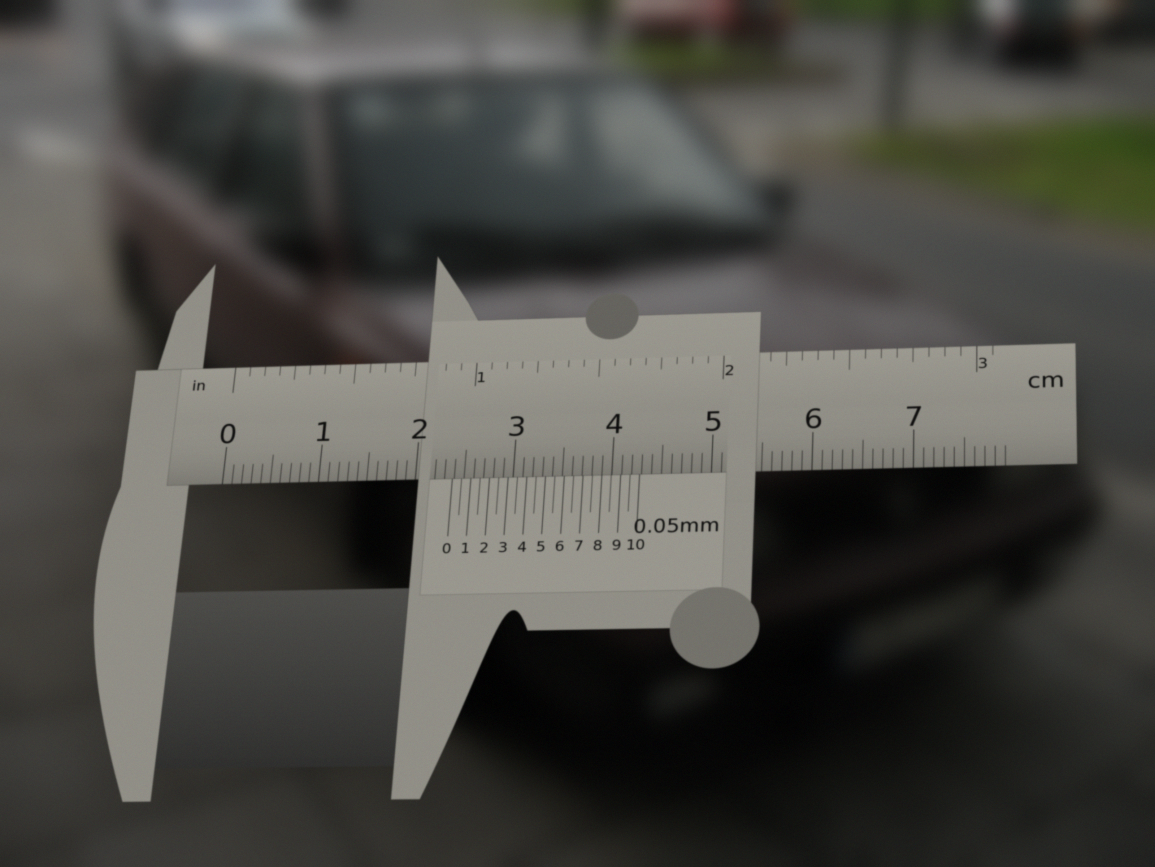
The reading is 23.8mm
